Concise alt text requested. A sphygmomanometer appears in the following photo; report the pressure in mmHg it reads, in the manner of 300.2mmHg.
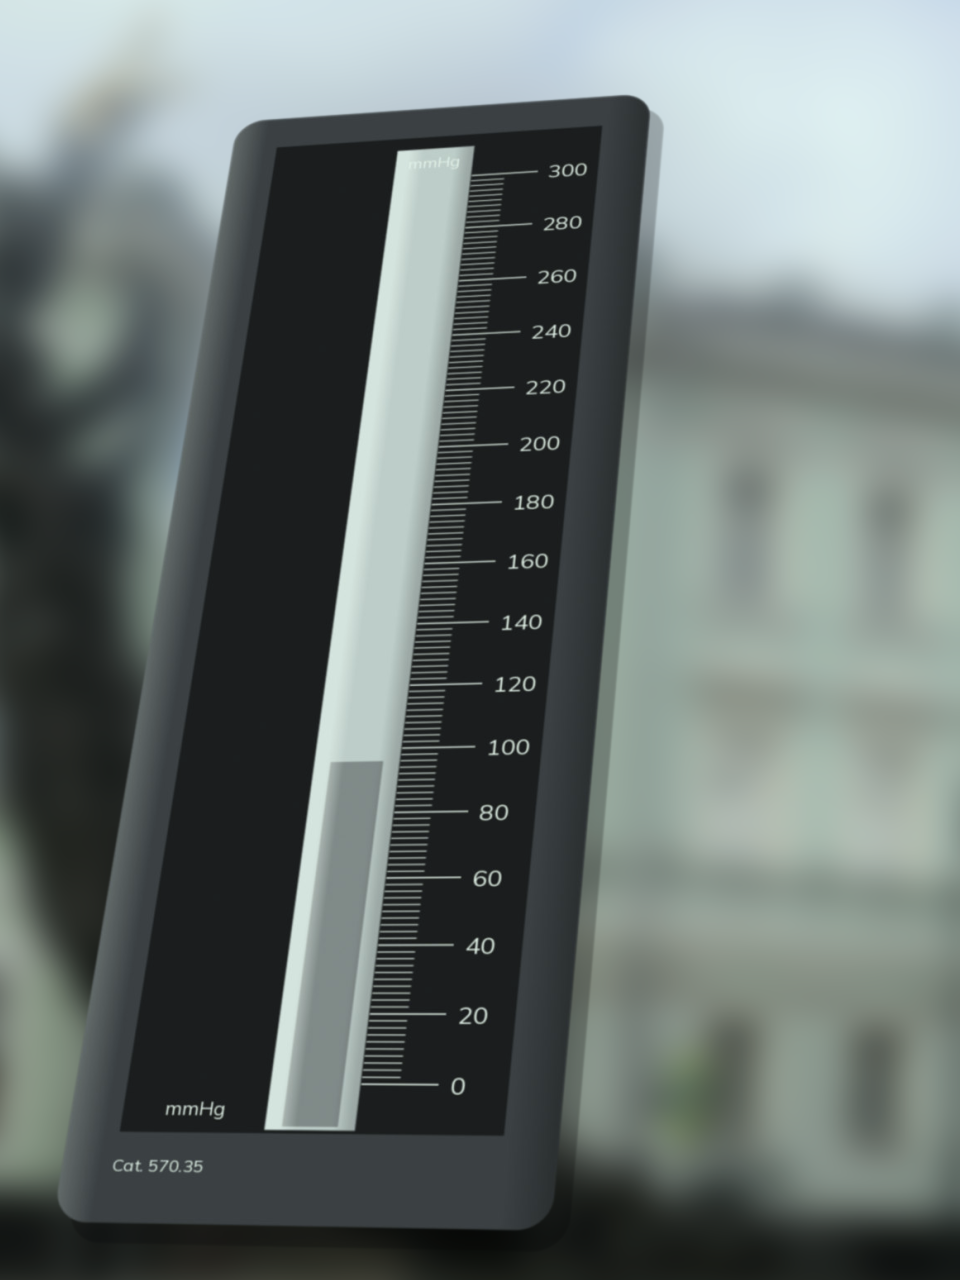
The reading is 96mmHg
